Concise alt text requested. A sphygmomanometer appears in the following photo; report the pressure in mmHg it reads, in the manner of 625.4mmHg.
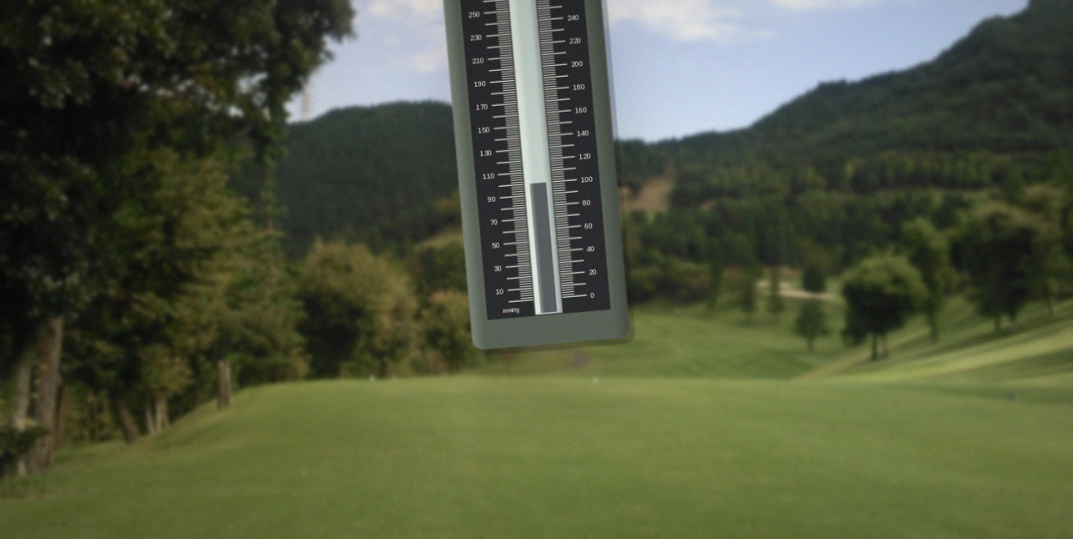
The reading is 100mmHg
